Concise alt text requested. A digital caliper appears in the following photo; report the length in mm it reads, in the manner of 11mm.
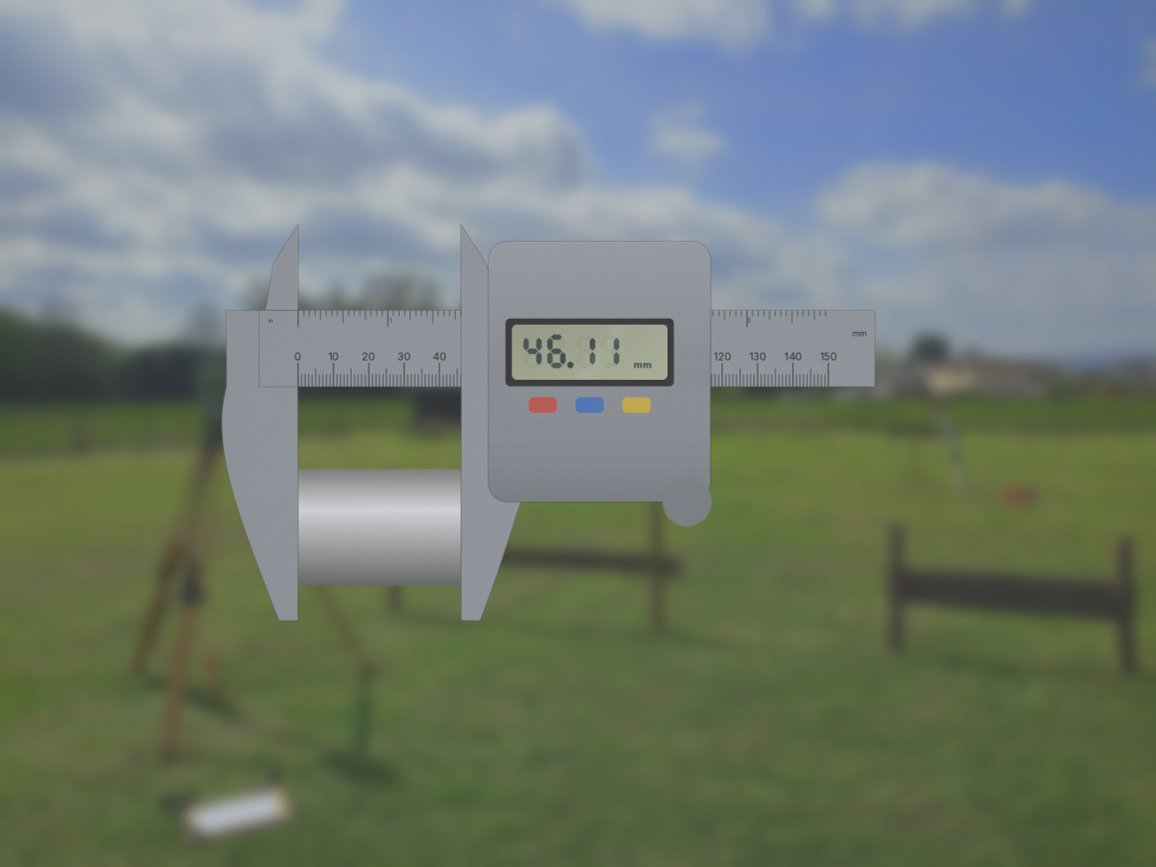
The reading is 46.11mm
